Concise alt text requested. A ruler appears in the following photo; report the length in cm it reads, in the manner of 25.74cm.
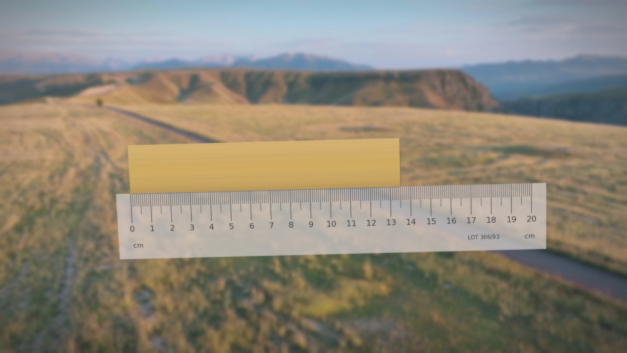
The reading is 13.5cm
